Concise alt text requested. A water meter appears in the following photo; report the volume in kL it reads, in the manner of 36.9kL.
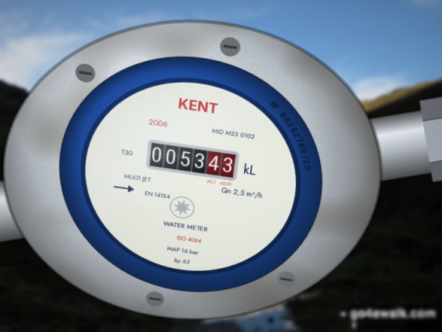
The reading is 53.43kL
